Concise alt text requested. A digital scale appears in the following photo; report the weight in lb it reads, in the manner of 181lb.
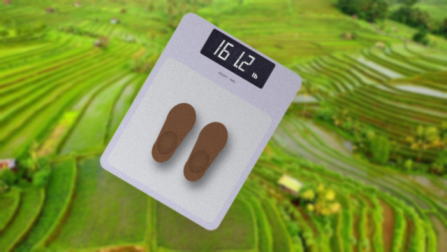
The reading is 161.2lb
